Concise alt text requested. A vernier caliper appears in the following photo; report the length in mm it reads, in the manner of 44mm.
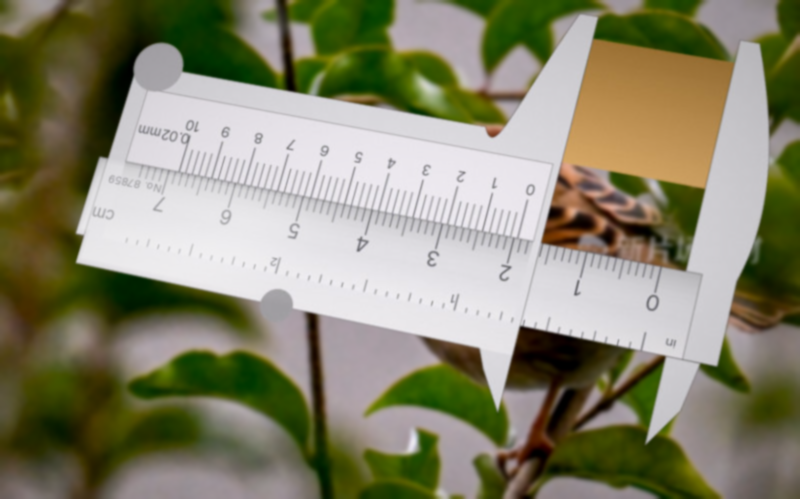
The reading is 19.5mm
